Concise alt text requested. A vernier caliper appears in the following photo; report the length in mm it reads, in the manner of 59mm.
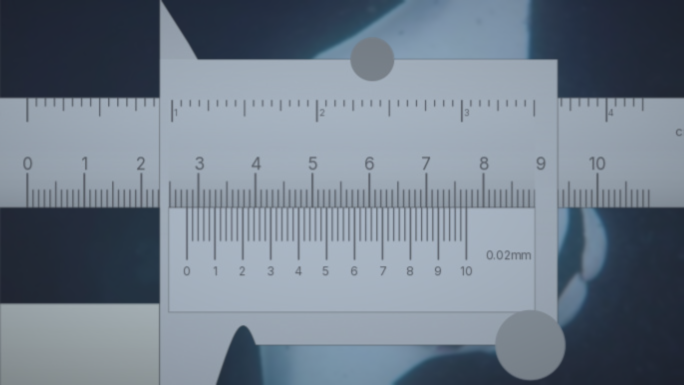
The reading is 28.0mm
